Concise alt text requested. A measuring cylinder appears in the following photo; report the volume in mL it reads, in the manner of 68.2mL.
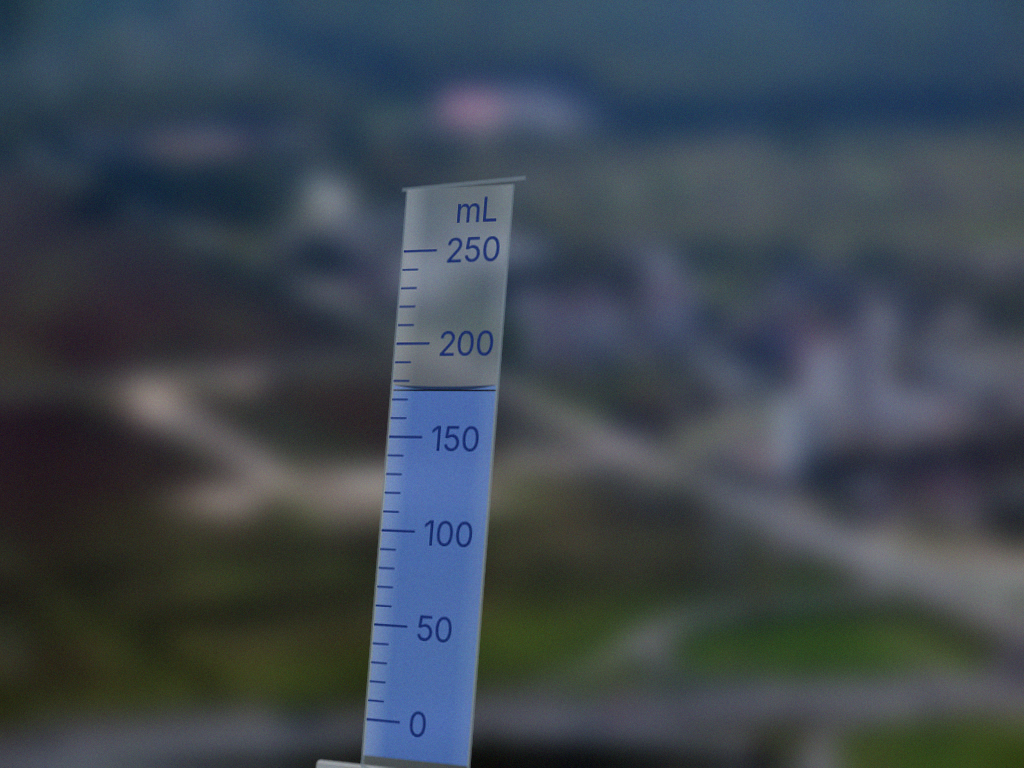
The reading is 175mL
